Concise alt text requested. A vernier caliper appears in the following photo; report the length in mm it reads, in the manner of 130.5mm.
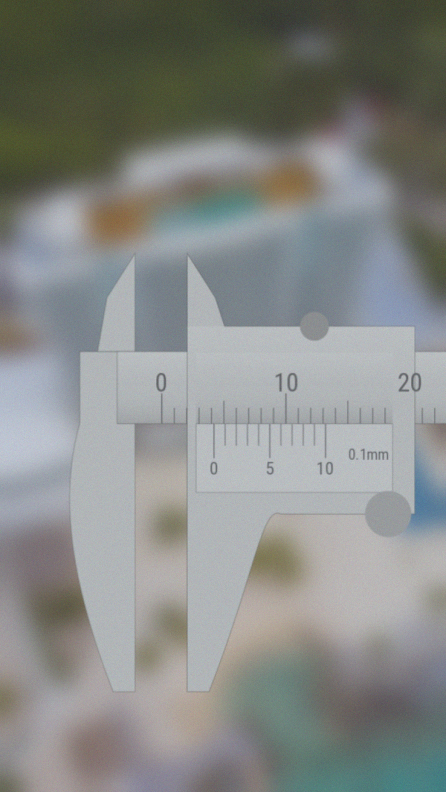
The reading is 4.2mm
